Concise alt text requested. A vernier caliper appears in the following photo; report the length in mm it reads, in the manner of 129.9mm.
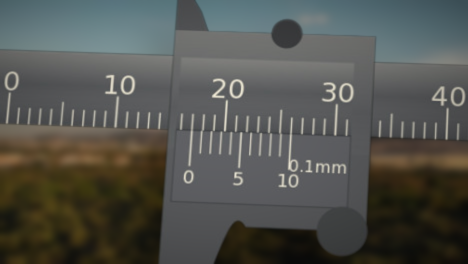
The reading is 17.0mm
